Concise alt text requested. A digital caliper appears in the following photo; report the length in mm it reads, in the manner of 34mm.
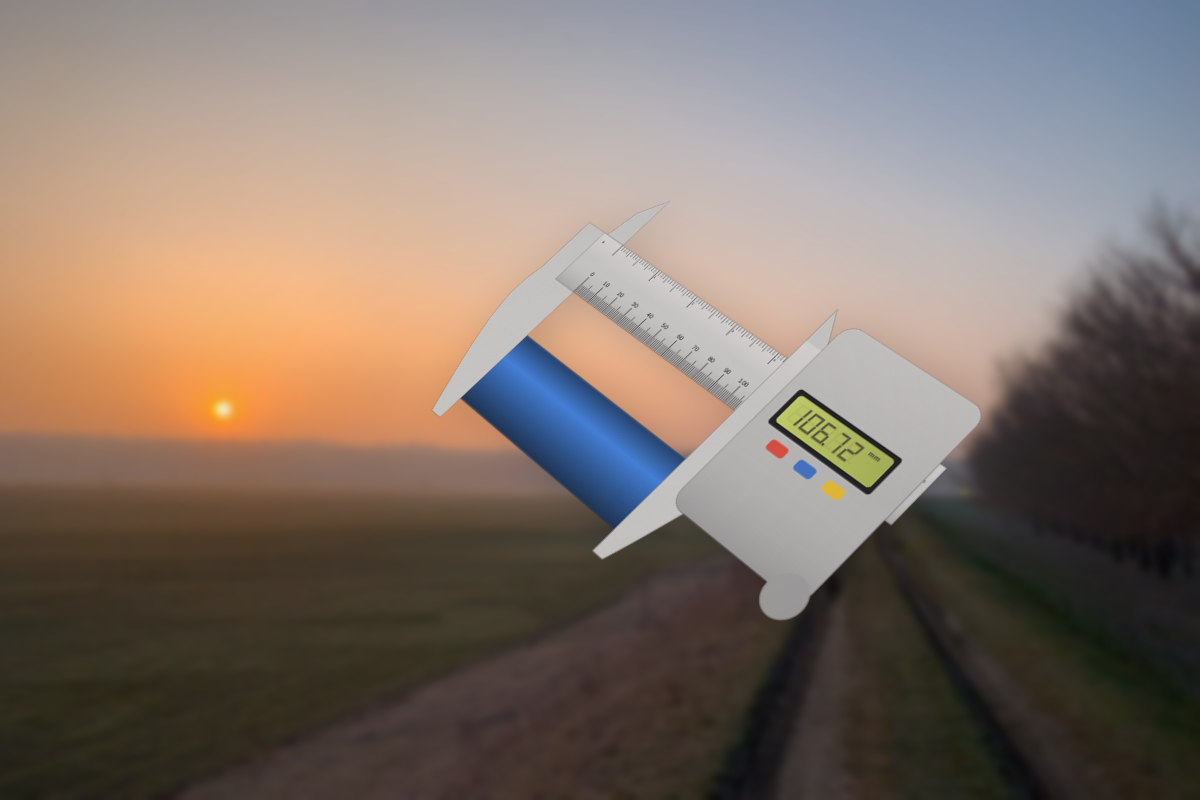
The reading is 106.72mm
